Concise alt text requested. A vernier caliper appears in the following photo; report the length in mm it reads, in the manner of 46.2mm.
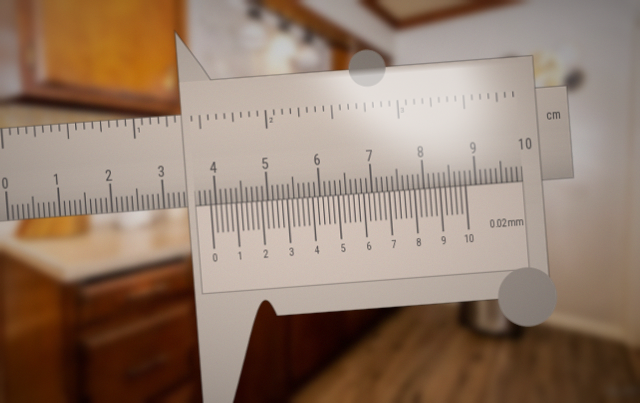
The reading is 39.0mm
